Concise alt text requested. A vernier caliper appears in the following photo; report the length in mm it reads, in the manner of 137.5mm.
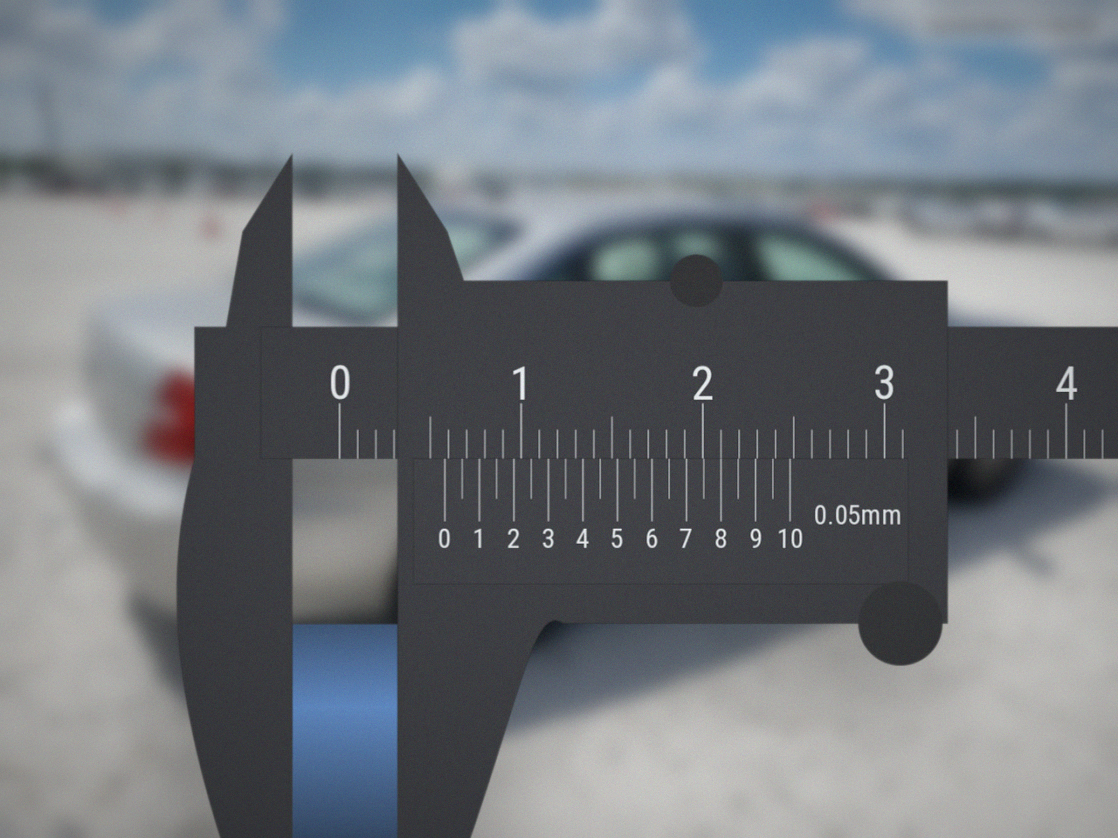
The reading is 5.8mm
